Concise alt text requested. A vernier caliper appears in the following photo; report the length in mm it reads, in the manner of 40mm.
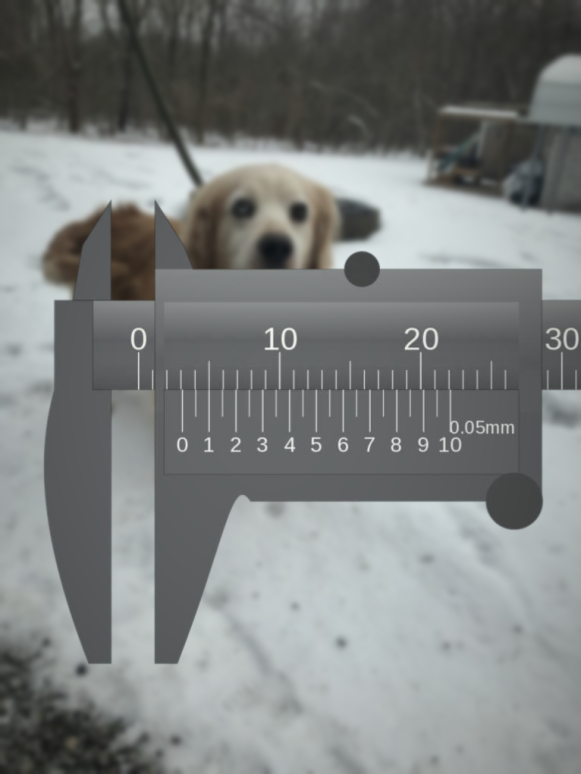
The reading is 3.1mm
